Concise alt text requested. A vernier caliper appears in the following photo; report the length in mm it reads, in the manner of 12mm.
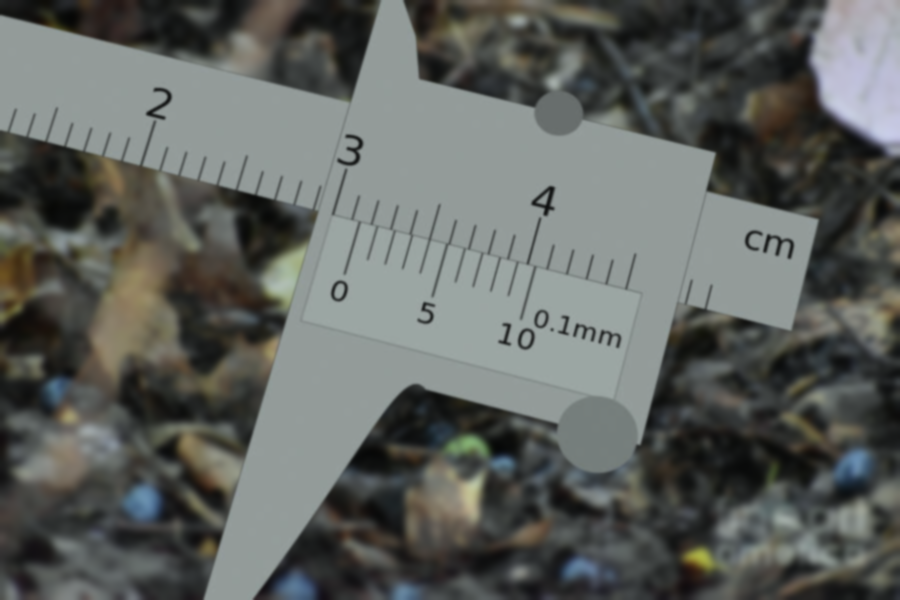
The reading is 31.4mm
